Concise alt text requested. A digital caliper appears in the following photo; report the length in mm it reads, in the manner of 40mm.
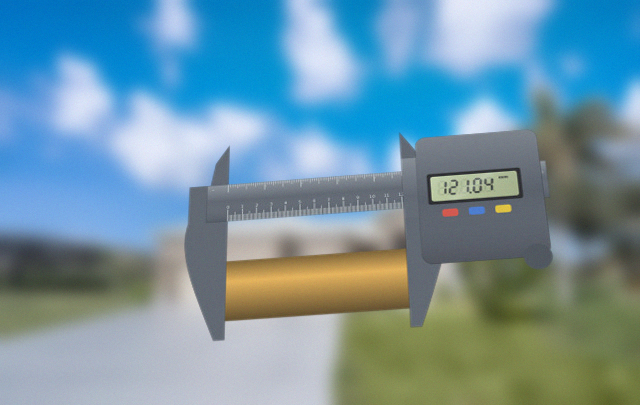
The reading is 121.04mm
